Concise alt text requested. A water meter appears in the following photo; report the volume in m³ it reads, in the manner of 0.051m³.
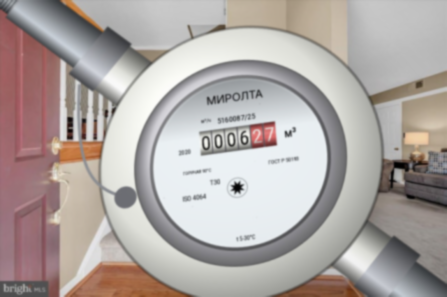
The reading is 6.27m³
